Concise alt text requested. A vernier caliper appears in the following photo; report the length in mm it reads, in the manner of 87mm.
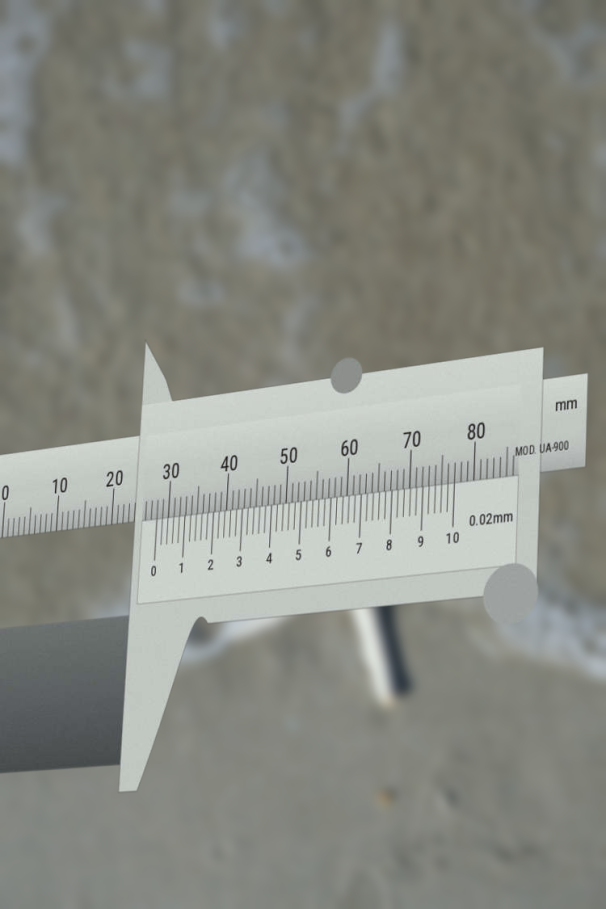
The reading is 28.0mm
